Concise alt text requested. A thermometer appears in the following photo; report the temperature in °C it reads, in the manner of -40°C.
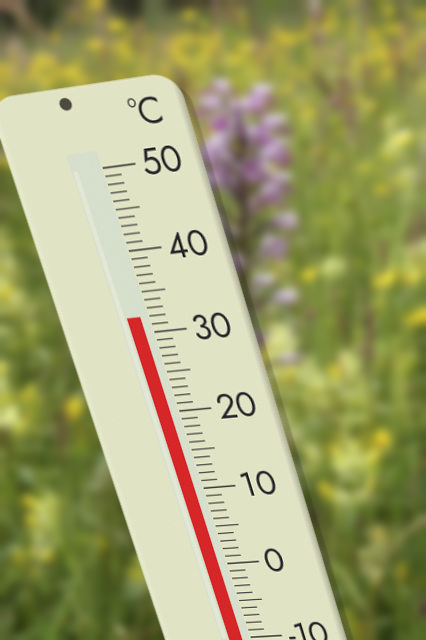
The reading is 32°C
